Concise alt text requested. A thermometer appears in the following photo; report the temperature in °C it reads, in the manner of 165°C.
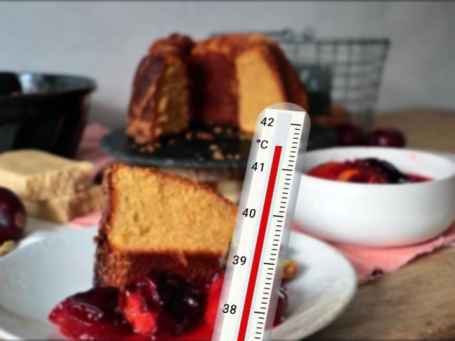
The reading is 41.5°C
